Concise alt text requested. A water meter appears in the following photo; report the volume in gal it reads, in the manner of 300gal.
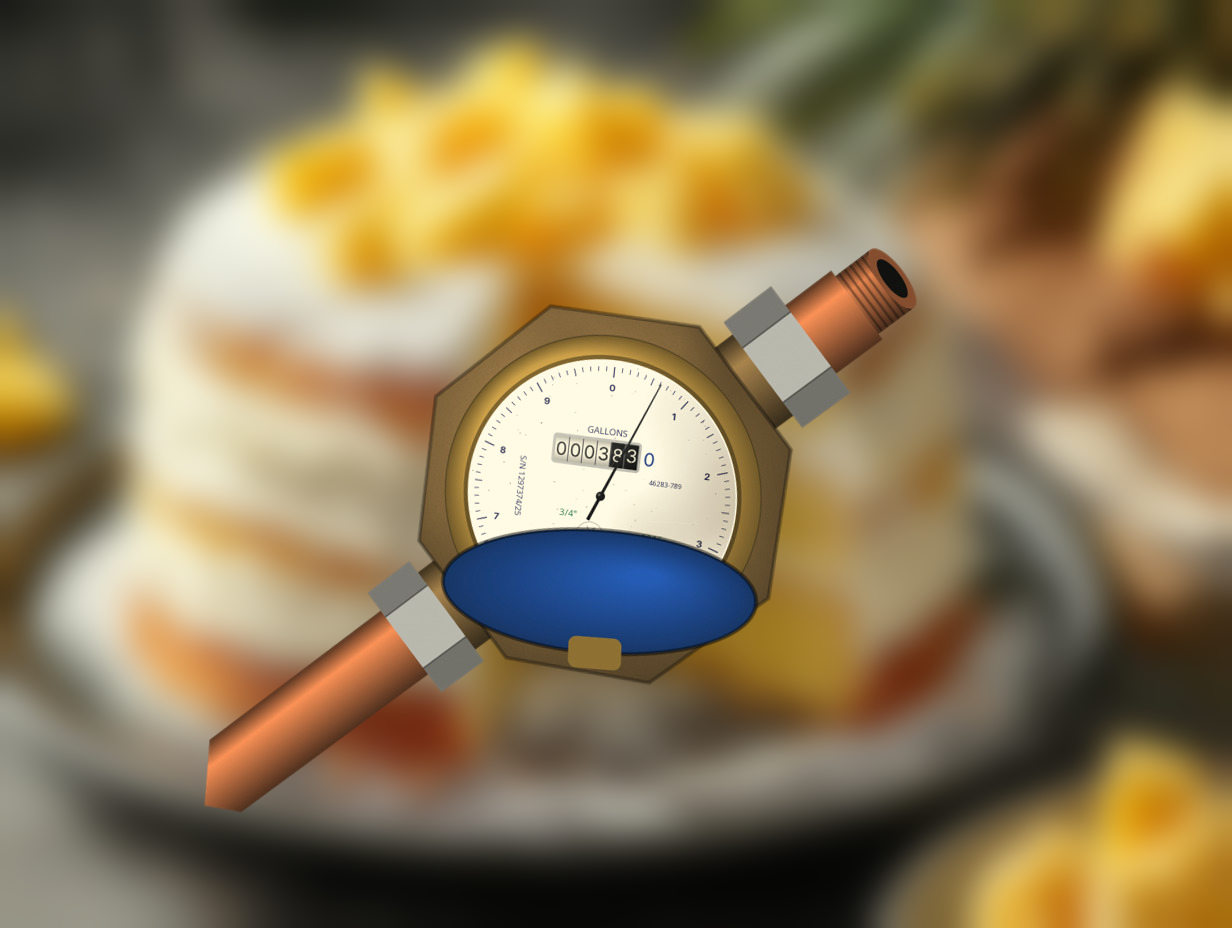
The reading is 3830.6gal
